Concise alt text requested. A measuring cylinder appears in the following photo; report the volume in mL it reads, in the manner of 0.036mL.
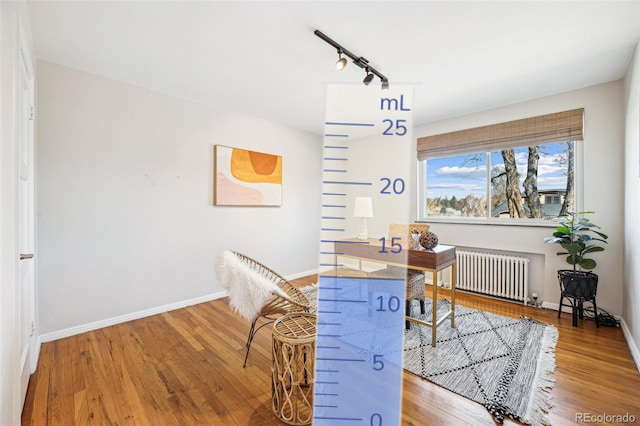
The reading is 12mL
